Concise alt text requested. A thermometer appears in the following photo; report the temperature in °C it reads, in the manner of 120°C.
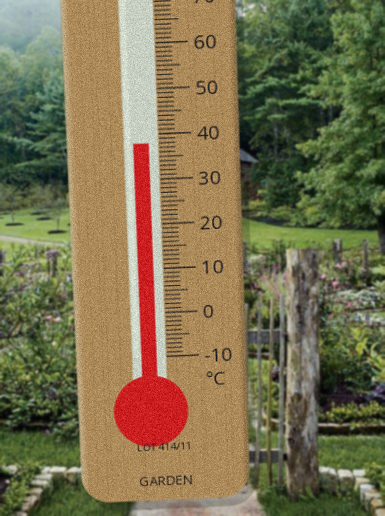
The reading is 38°C
